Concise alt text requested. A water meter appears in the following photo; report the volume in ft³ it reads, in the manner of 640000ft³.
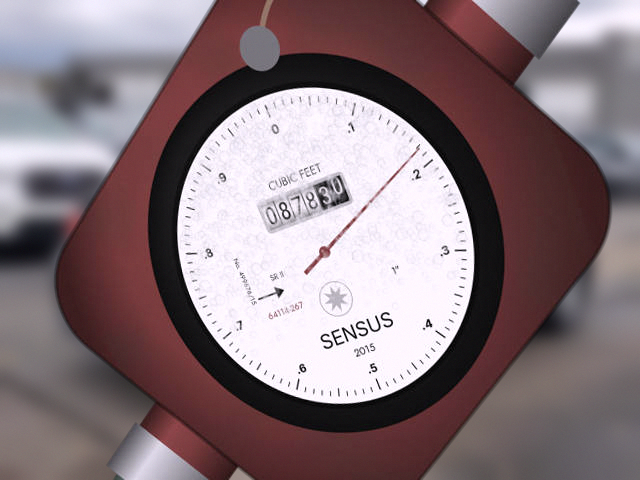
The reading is 87830.18ft³
